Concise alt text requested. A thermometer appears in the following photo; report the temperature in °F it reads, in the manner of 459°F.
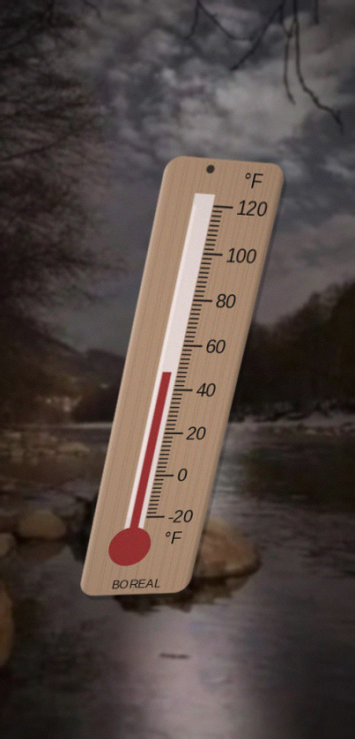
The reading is 48°F
